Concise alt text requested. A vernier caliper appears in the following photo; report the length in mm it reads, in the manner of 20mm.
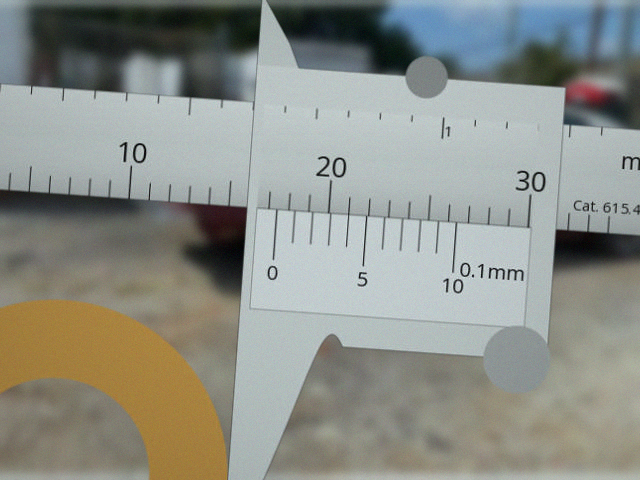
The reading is 17.4mm
